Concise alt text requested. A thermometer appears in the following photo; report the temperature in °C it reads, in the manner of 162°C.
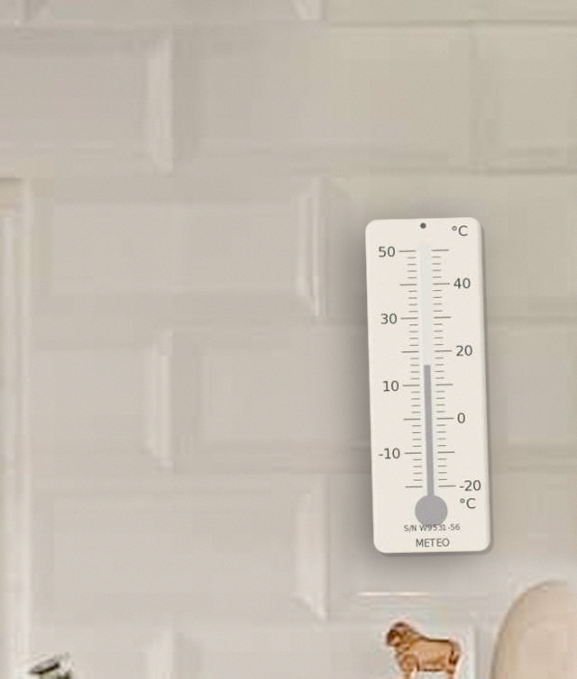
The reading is 16°C
